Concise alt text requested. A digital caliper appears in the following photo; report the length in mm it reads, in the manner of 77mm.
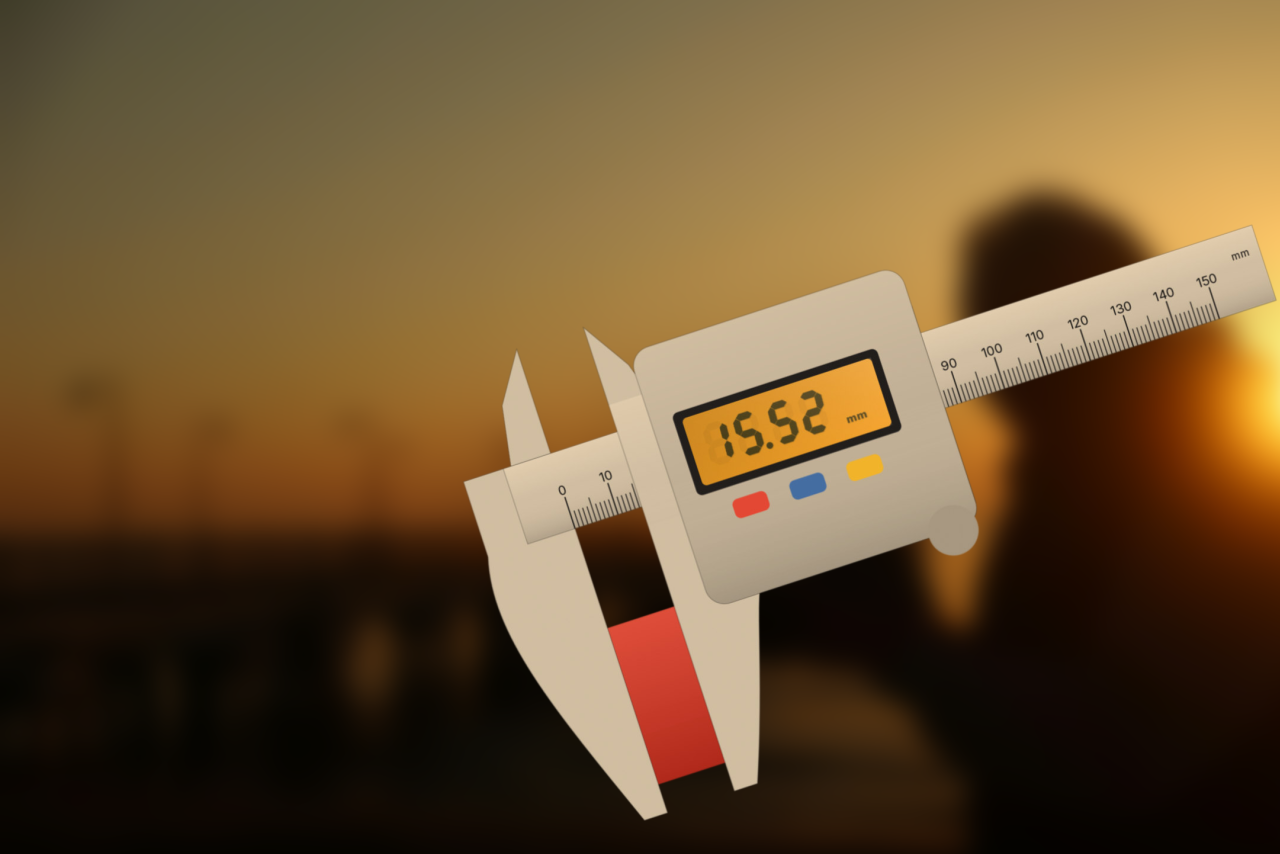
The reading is 15.52mm
